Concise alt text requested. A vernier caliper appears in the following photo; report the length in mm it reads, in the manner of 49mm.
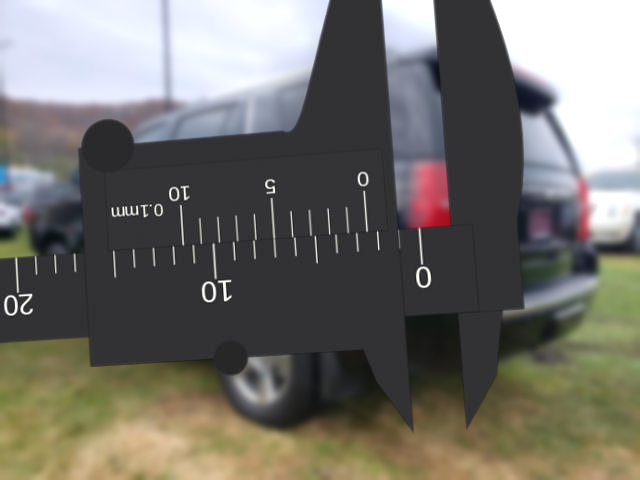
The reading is 2.5mm
